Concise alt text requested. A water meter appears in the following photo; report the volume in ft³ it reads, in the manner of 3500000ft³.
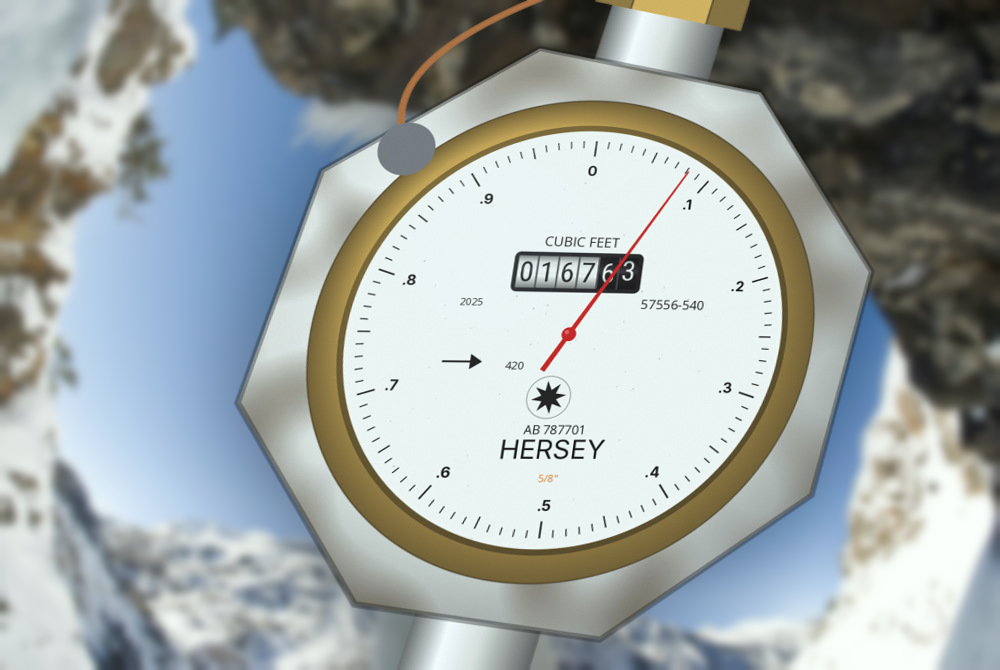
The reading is 16763.08ft³
